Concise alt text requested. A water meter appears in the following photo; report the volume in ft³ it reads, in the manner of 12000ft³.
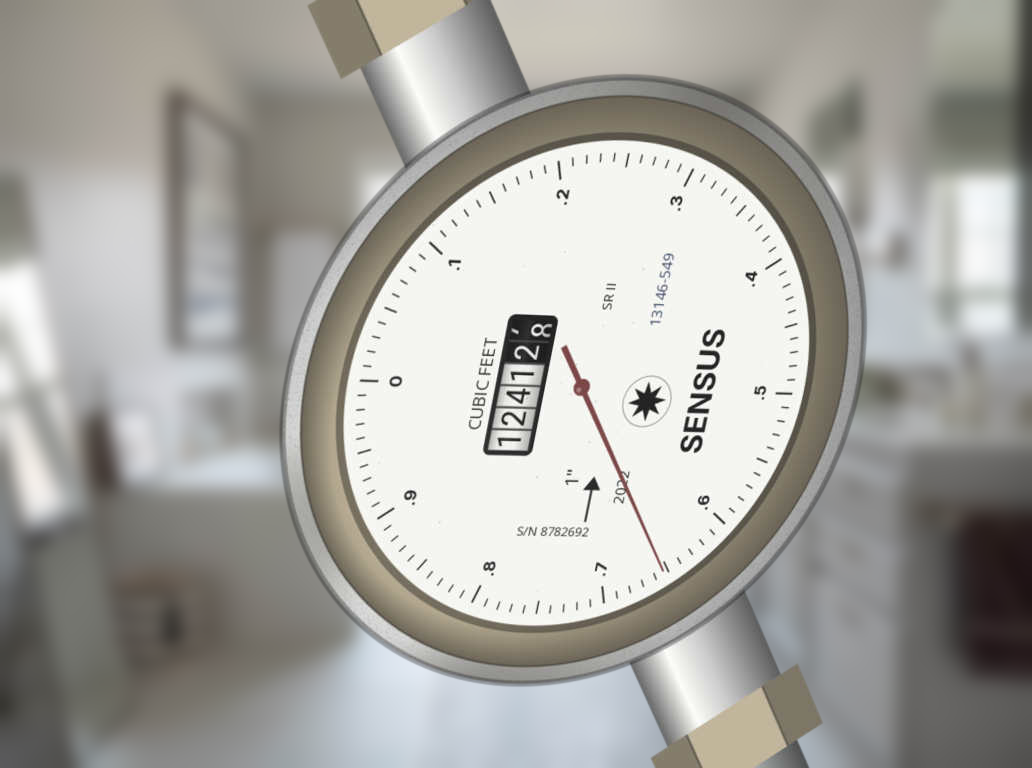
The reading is 124127.65ft³
